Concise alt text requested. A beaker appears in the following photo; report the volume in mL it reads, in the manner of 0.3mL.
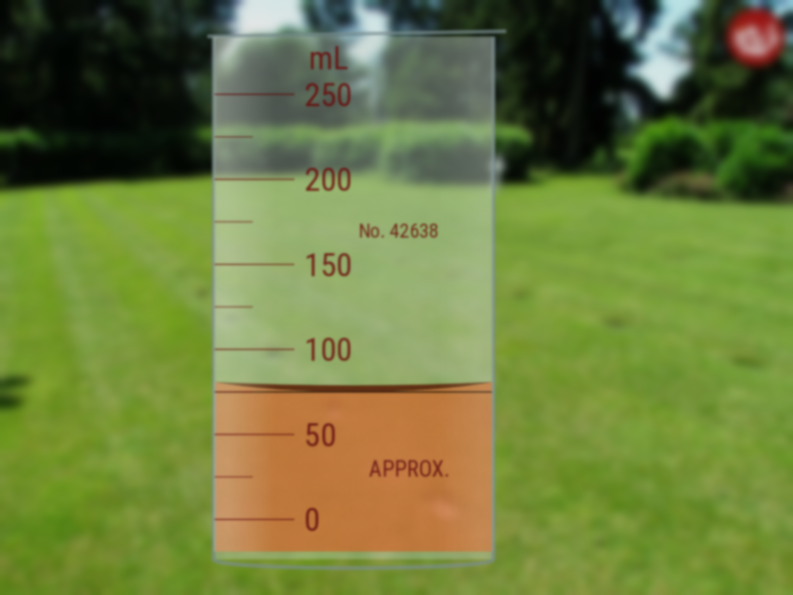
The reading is 75mL
